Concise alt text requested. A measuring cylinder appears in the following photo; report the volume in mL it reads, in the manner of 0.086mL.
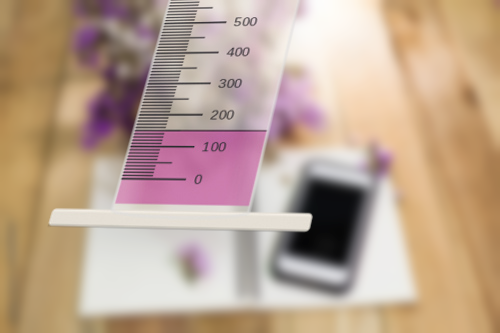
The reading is 150mL
